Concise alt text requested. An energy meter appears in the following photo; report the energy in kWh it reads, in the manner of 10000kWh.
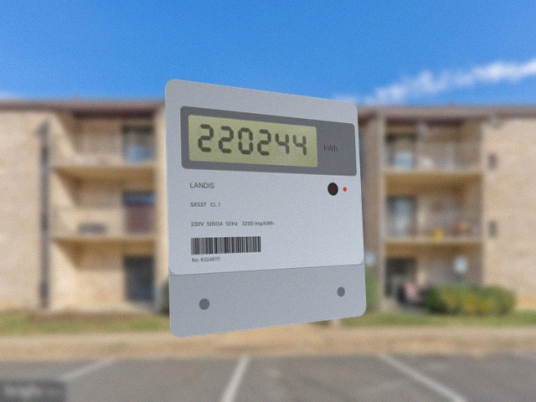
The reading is 220244kWh
